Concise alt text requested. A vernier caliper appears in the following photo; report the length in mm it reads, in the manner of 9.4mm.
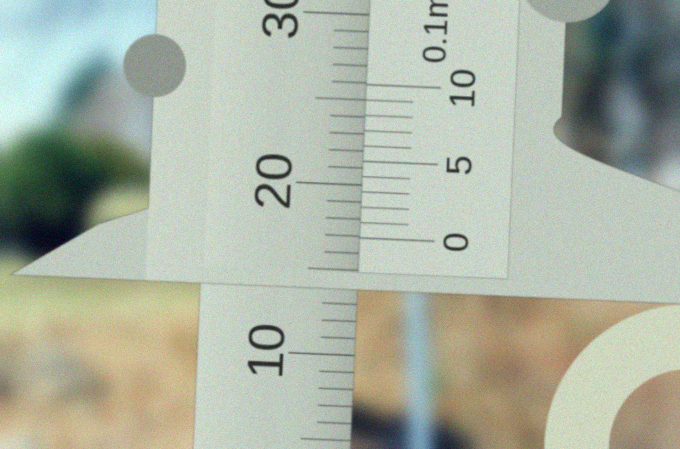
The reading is 16.9mm
